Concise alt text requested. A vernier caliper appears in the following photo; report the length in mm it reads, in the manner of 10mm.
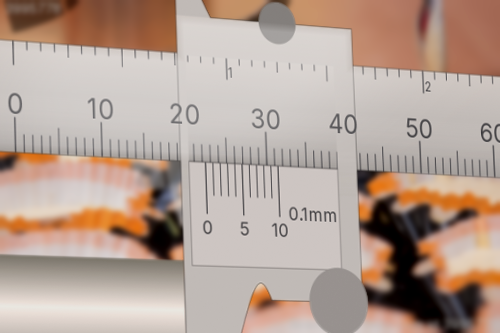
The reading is 22.4mm
